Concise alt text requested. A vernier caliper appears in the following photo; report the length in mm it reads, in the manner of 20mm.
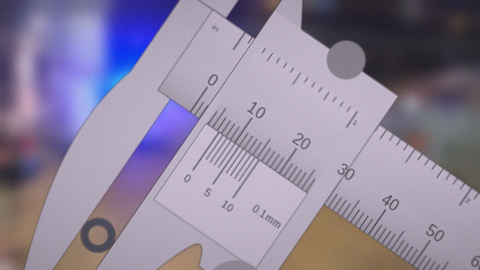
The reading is 6.5mm
